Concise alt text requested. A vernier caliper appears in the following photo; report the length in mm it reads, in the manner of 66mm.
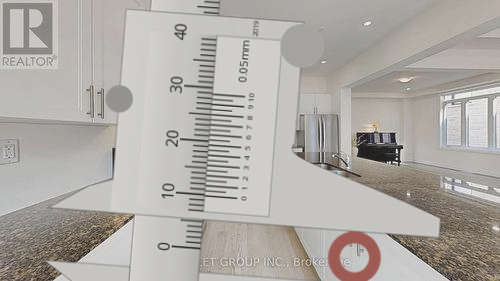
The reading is 9.8mm
